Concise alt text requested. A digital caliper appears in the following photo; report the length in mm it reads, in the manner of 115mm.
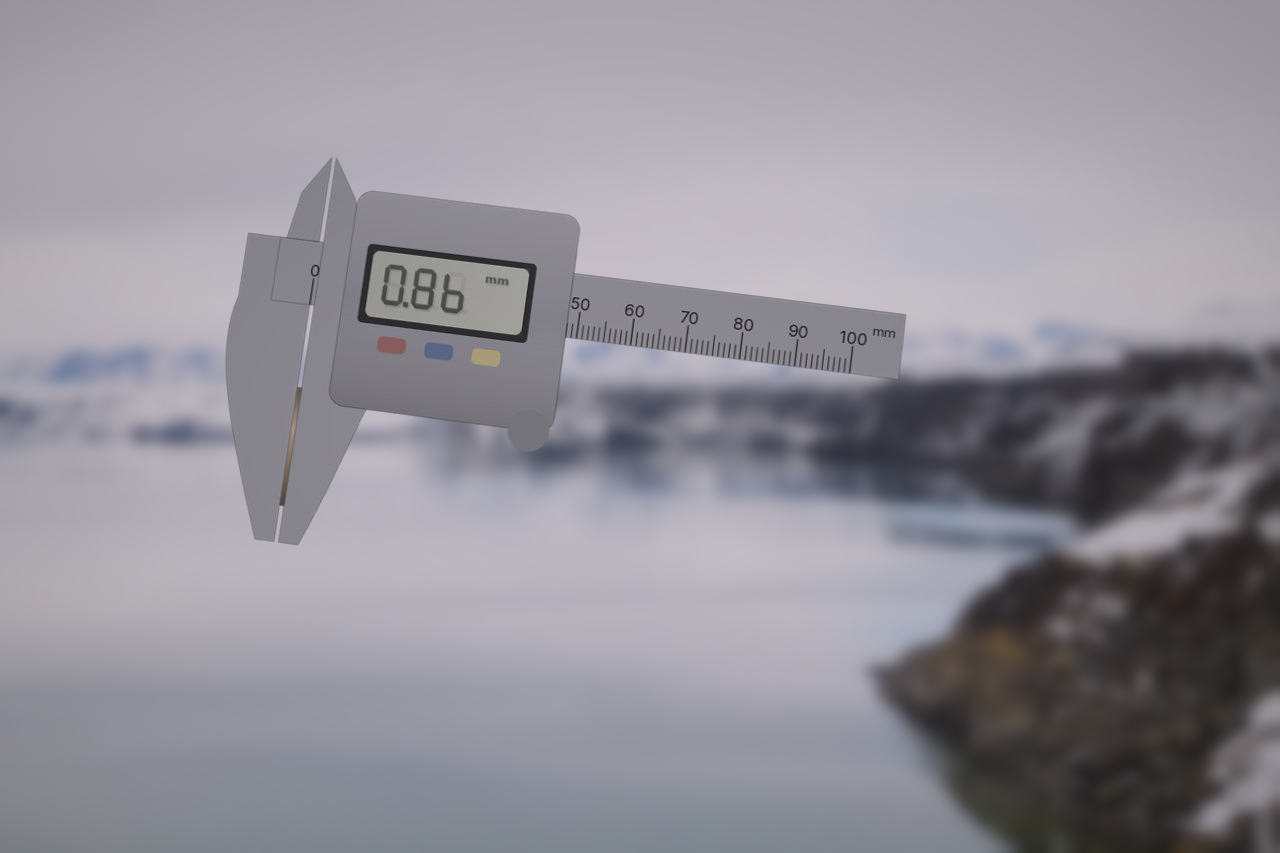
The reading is 0.86mm
